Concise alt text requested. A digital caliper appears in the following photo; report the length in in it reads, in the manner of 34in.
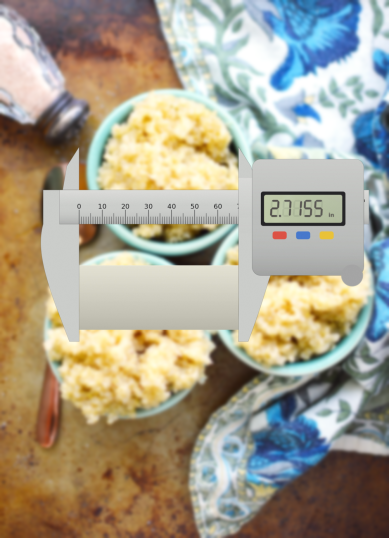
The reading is 2.7155in
